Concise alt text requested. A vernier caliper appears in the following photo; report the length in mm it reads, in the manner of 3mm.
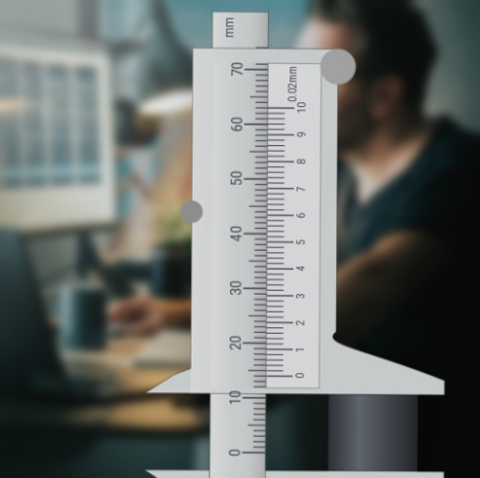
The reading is 14.0mm
